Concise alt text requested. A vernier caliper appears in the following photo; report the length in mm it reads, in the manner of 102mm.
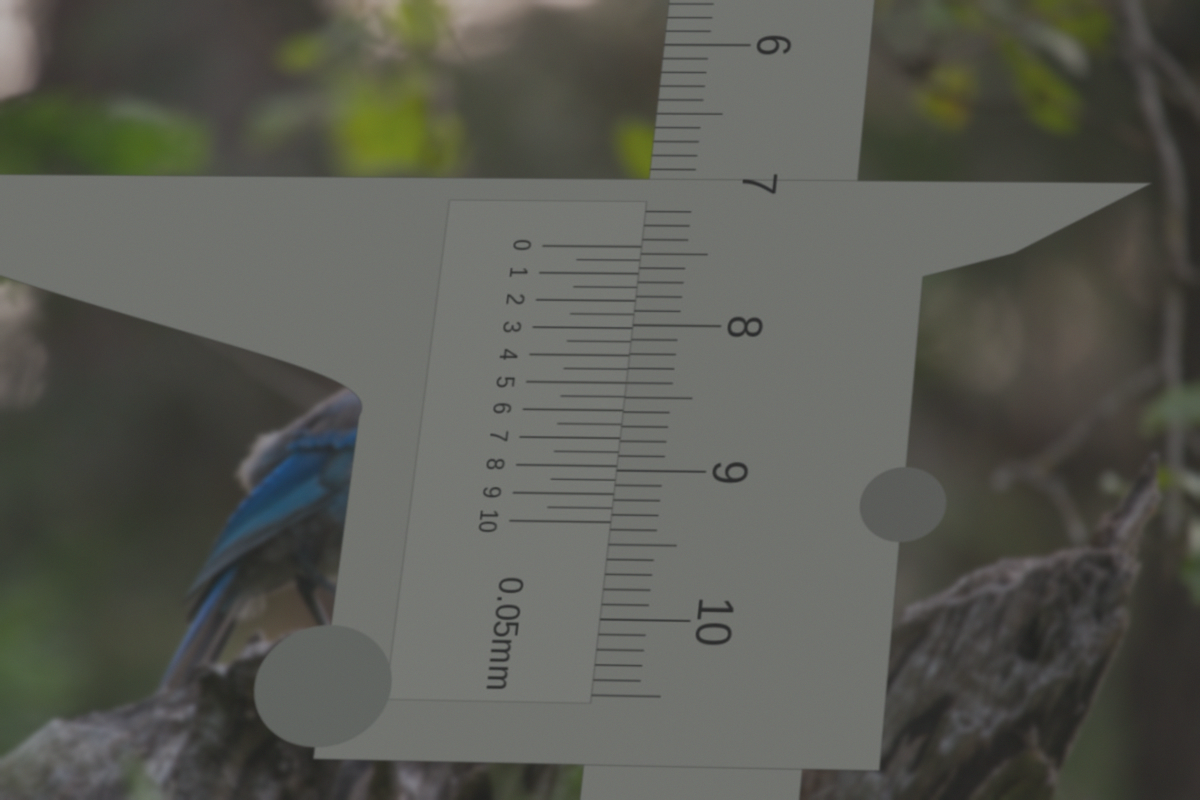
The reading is 74.5mm
